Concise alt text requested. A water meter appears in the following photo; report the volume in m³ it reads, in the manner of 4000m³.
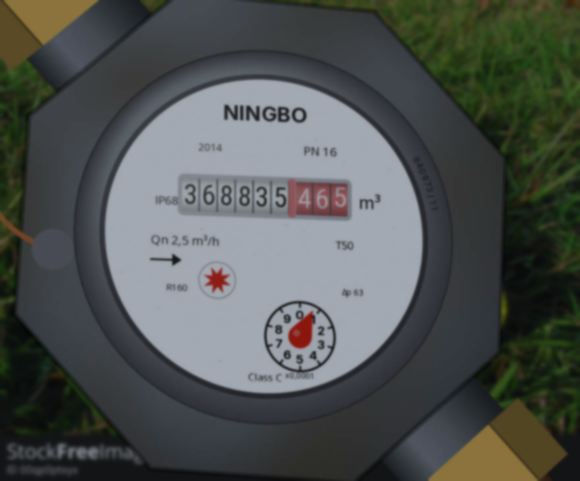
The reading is 368835.4650m³
